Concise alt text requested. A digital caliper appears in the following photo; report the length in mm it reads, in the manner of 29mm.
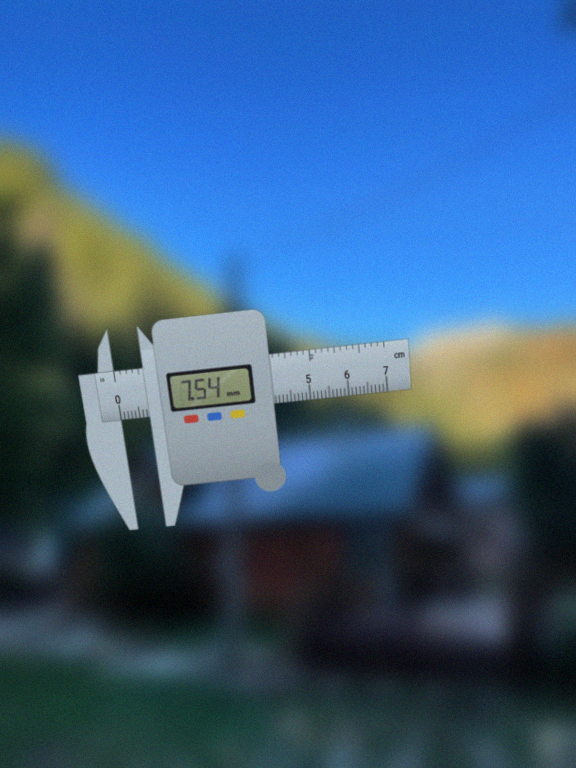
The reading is 7.54mm
